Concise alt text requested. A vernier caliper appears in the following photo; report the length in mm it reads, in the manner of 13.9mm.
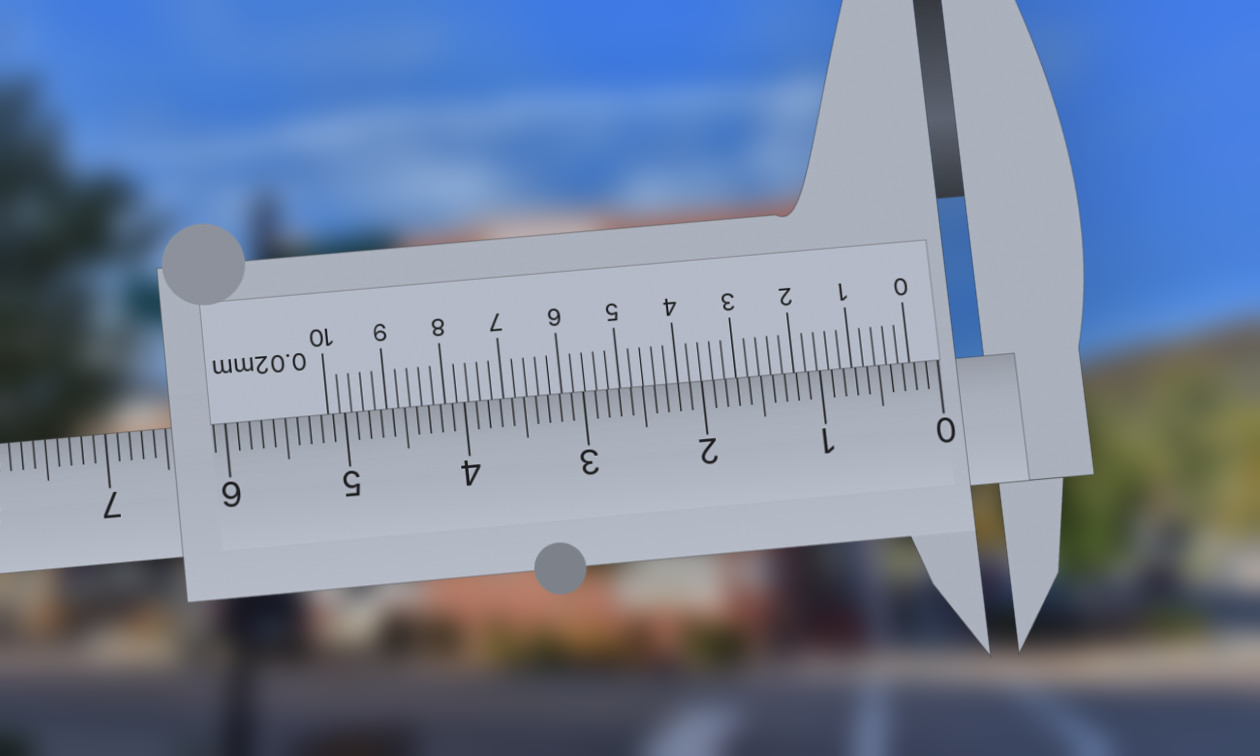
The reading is 2.4mm
